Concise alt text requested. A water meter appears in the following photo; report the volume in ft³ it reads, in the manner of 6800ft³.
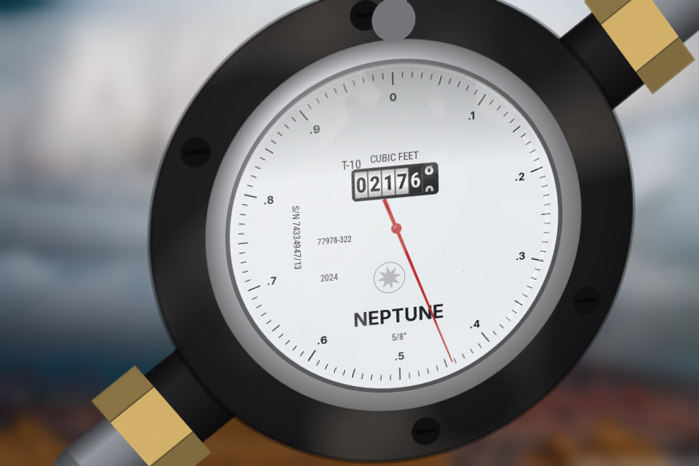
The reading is 21768.44ft³
